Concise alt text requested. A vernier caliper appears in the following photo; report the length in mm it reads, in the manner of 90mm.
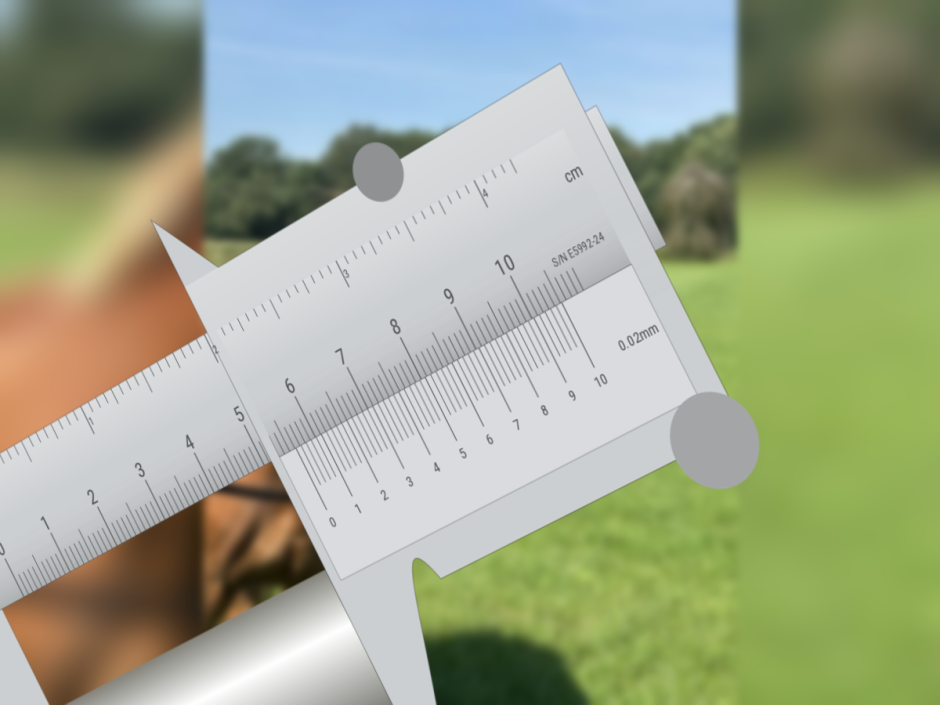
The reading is 56.2mm
